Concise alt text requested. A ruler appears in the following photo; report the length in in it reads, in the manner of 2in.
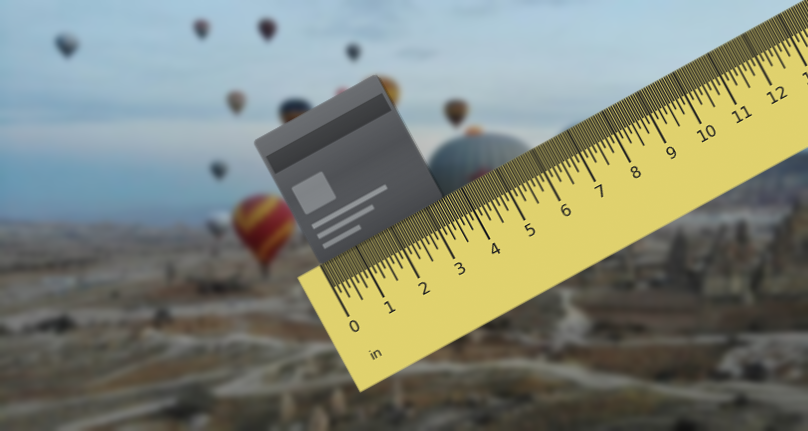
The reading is 3.5in
